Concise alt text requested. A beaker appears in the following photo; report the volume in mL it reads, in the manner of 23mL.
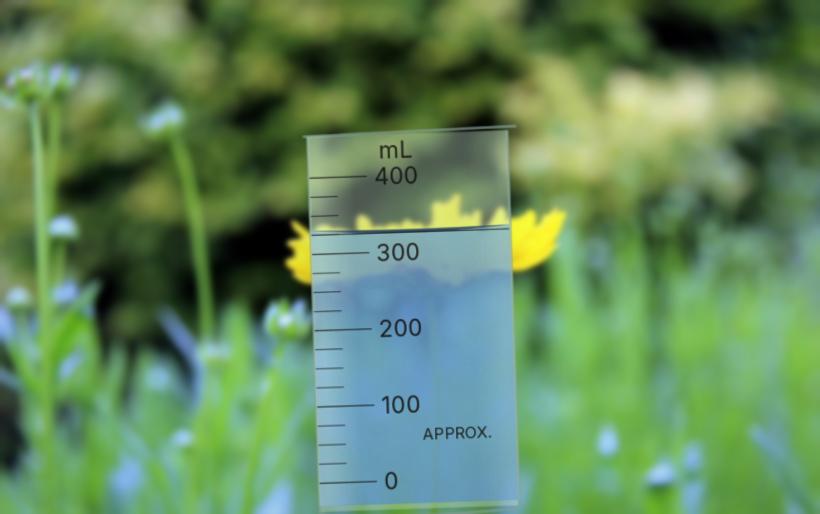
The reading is 325mL
